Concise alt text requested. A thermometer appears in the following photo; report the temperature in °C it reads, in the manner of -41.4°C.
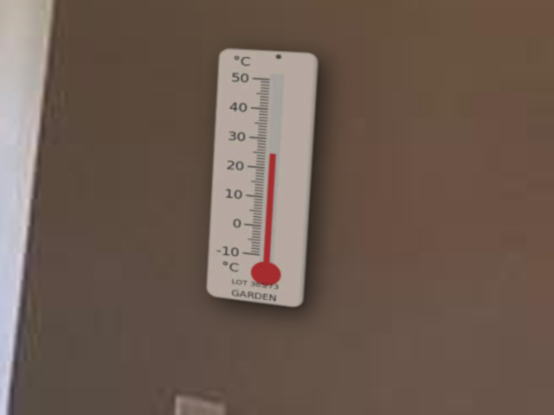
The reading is 25°C
